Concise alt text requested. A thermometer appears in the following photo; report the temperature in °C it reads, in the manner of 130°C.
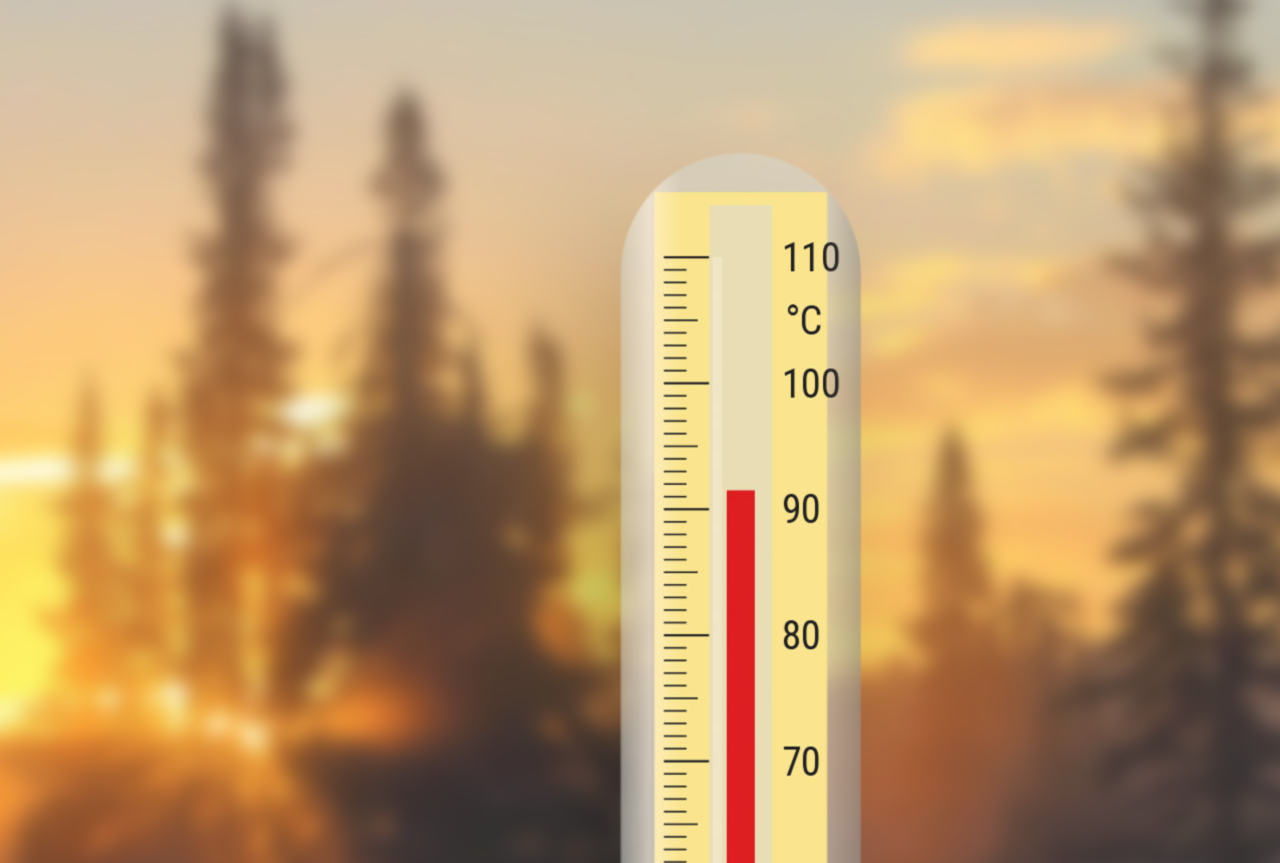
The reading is 91.5°C
